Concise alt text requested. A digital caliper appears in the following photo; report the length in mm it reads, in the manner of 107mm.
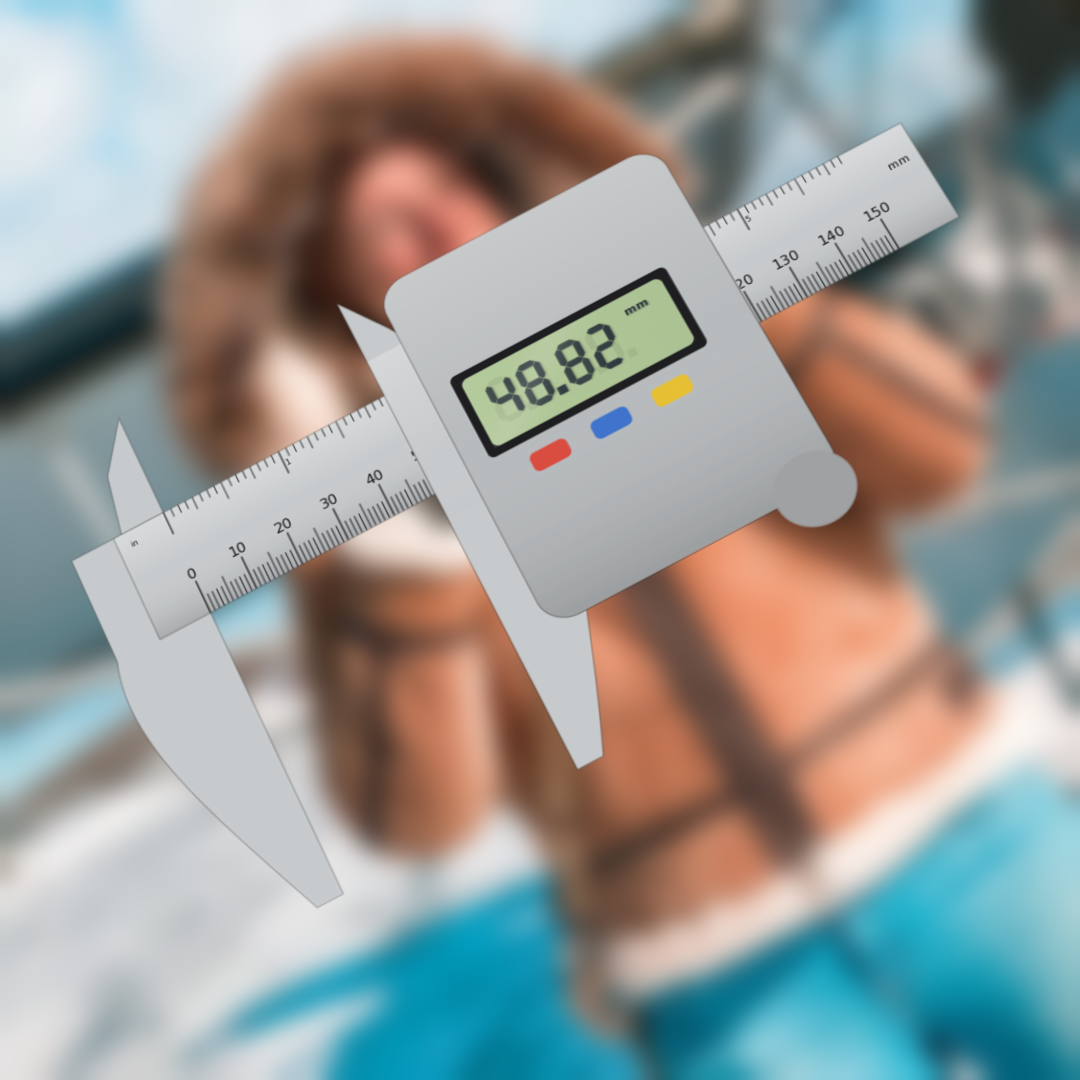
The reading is 48.82mm
